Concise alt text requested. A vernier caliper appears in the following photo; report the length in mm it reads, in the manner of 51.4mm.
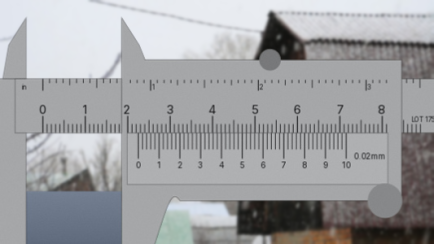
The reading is 22.5mm
